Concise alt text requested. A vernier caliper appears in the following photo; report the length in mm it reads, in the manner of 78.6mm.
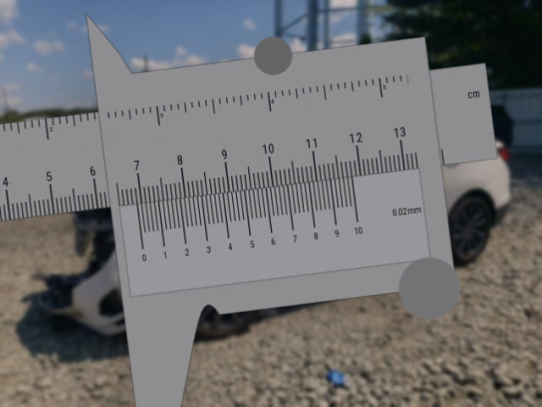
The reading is 69.0mm
